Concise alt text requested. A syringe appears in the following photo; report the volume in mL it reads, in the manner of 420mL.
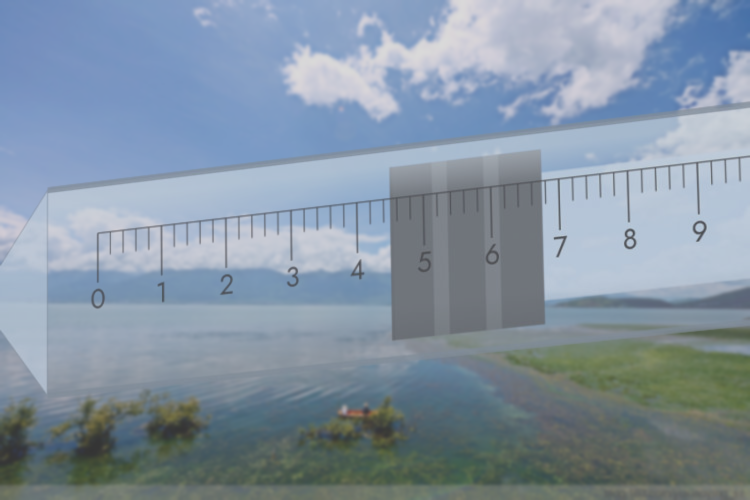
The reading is 4.5mL
